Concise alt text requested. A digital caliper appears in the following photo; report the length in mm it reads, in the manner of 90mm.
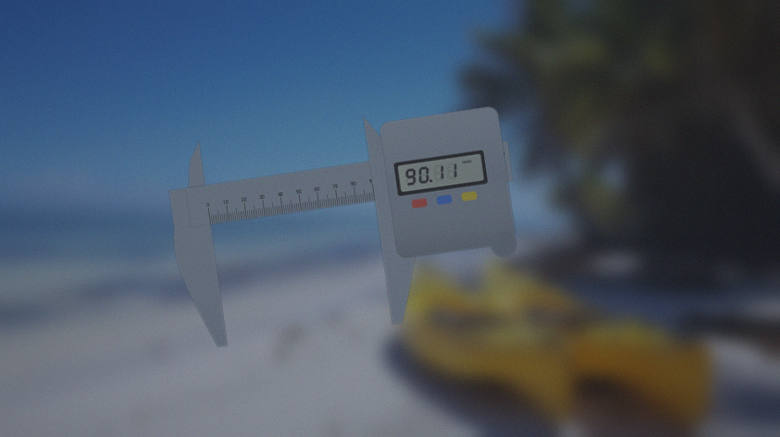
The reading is 90.11mm
